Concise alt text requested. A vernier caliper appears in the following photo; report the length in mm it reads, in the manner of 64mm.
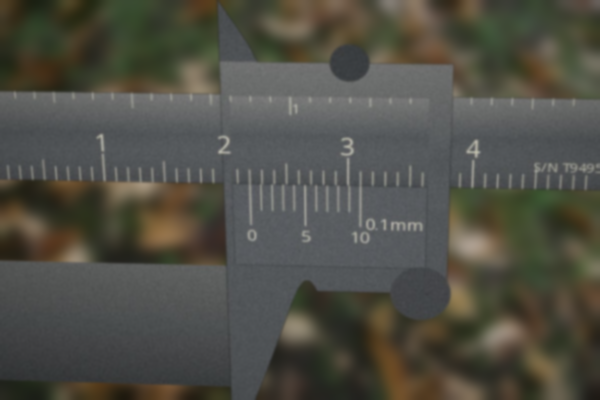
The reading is 22.0mm
